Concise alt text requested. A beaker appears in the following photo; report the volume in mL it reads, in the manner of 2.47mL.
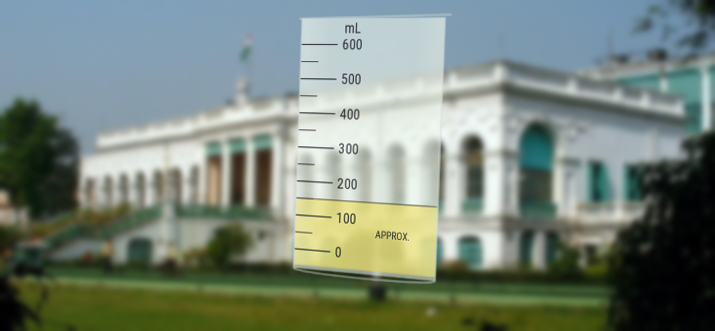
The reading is 150mL
